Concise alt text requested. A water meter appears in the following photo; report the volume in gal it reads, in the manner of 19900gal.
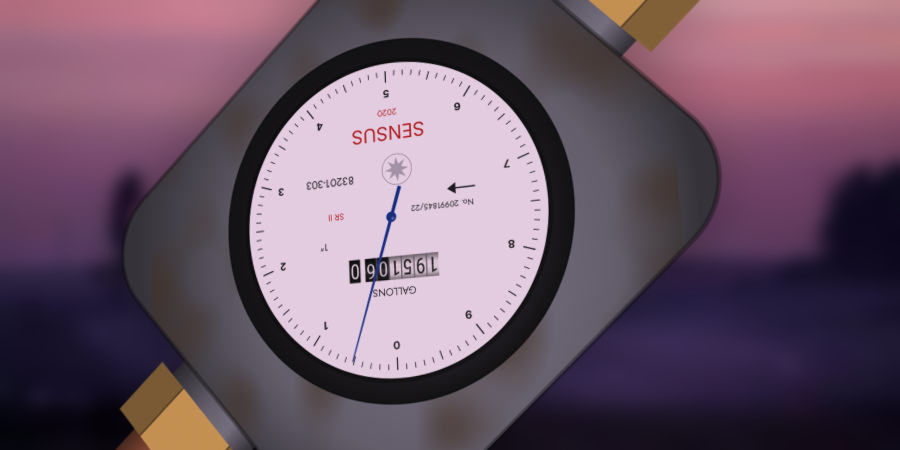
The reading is 1951060.5gal
